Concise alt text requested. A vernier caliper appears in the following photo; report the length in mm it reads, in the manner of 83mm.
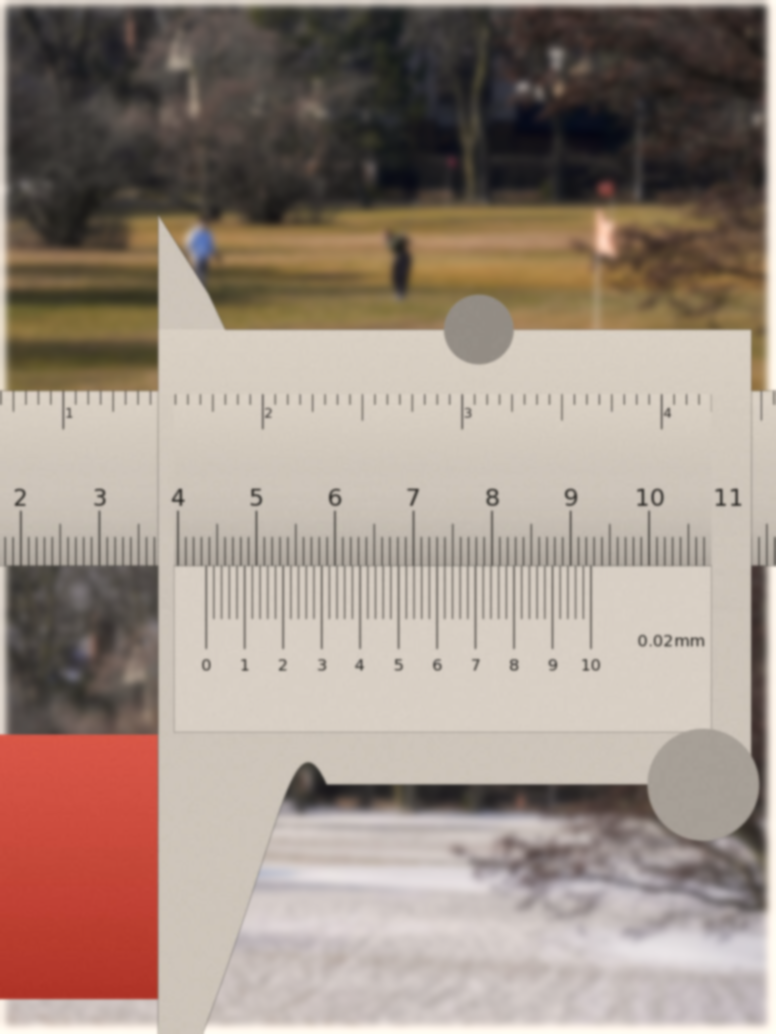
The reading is 43.6mm
